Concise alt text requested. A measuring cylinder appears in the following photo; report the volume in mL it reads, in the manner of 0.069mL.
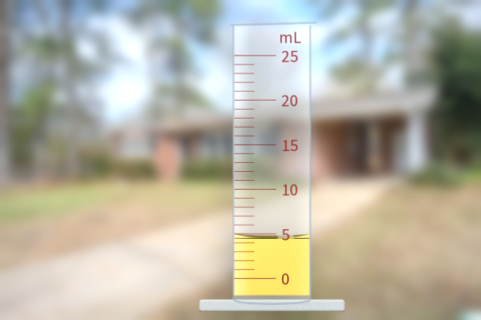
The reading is 4.5mL
